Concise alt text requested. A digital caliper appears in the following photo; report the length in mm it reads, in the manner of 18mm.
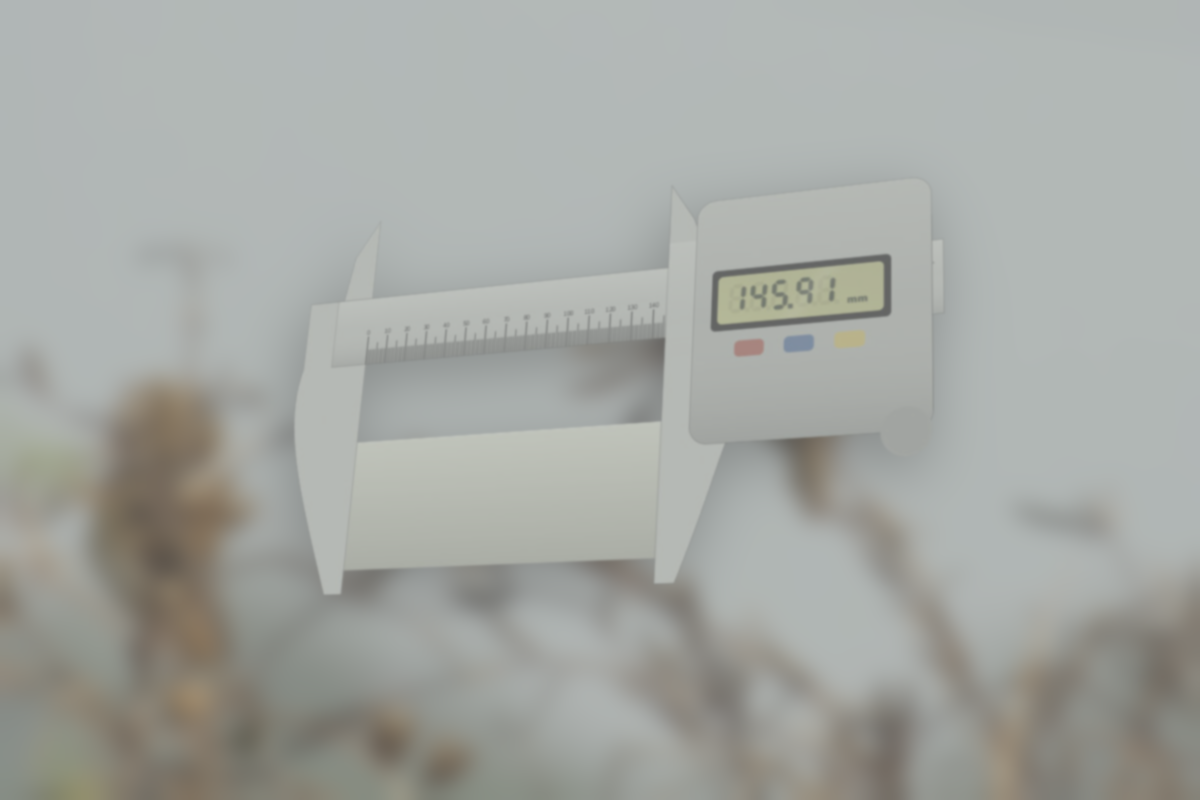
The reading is 145.91mm
